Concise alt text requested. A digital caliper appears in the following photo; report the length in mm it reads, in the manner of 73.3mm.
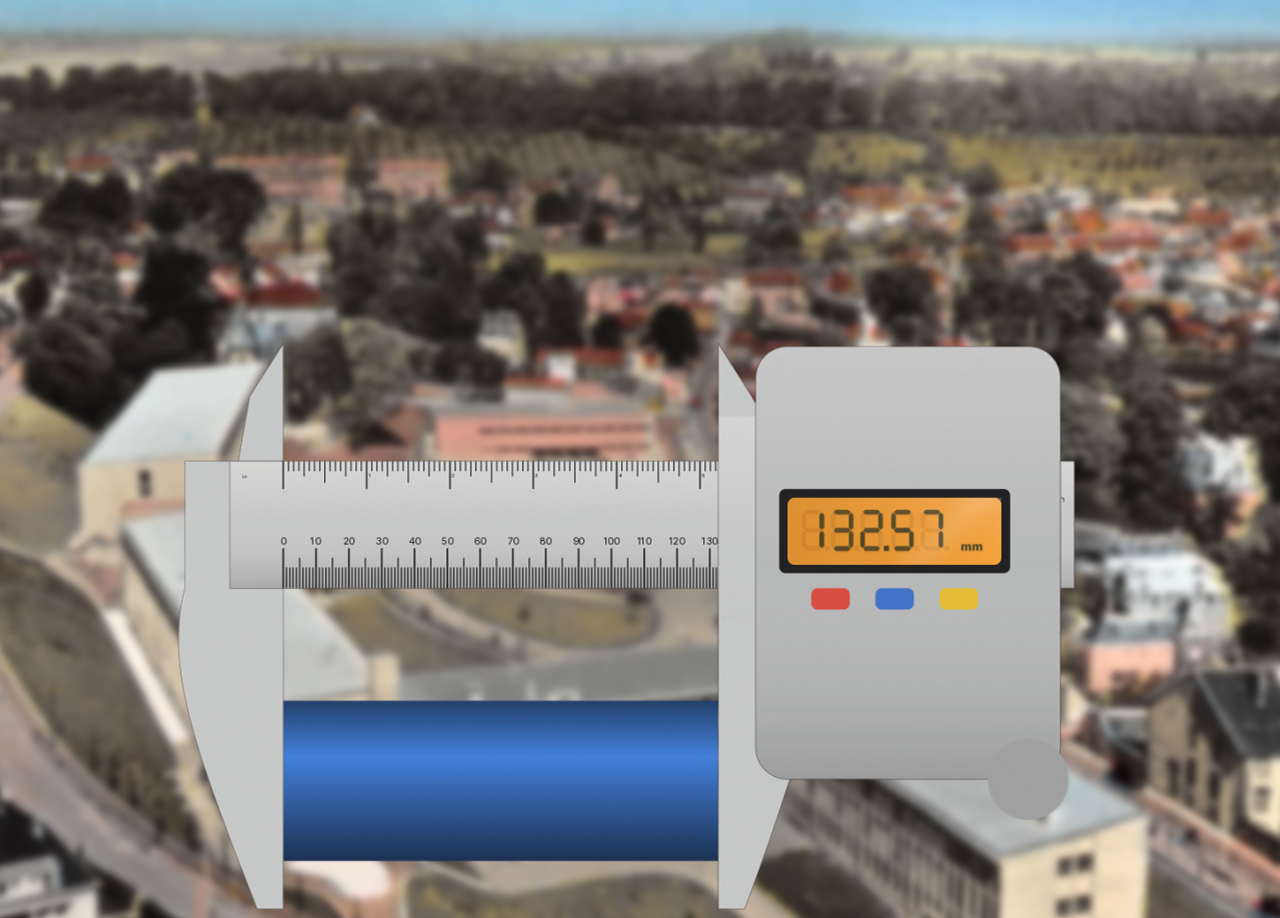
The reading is 132.57mm
